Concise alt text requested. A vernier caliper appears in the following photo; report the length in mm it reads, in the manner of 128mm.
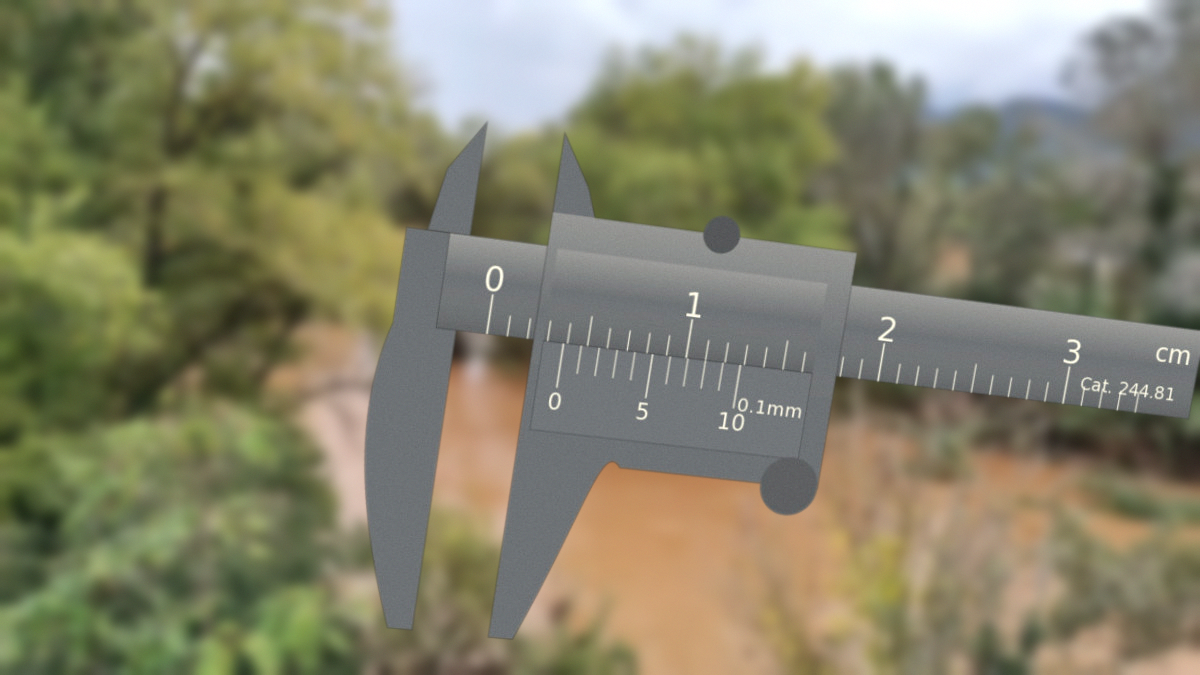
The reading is 3.8mm
